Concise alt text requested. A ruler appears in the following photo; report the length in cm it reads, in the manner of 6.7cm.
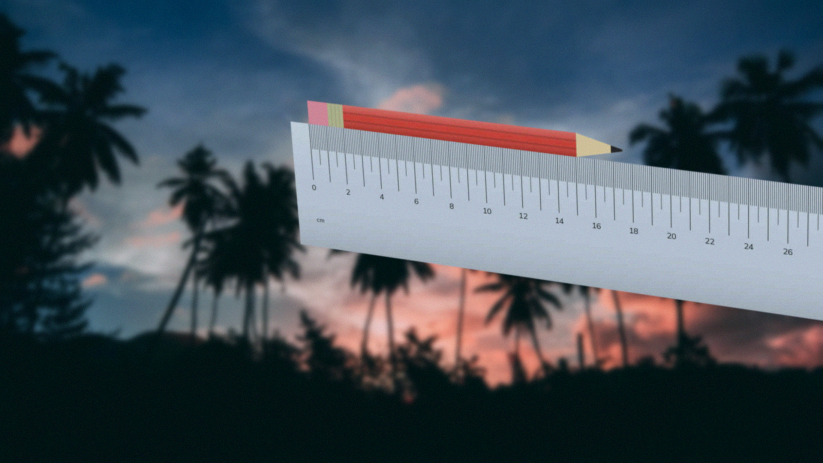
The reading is 17.5cm
